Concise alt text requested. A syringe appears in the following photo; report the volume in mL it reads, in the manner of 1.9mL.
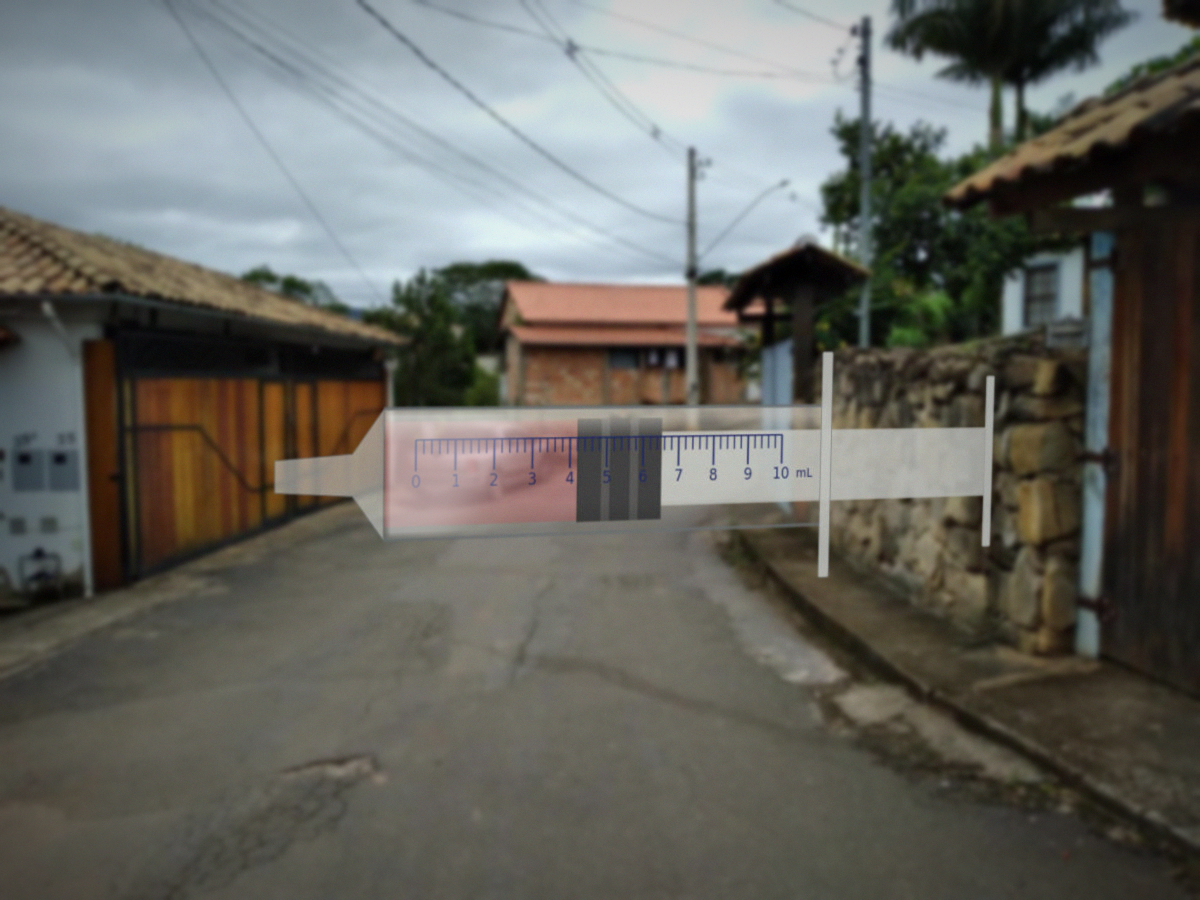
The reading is 4.2mL
